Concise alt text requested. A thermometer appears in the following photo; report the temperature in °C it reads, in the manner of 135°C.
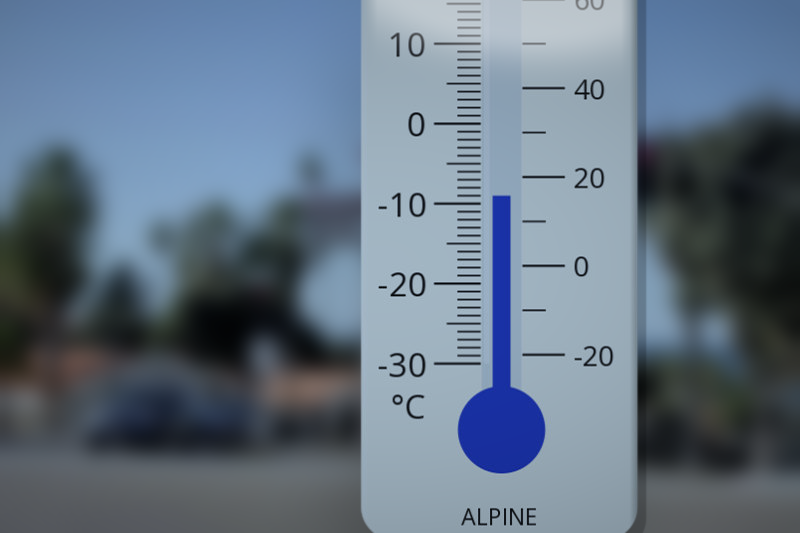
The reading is -9°C
